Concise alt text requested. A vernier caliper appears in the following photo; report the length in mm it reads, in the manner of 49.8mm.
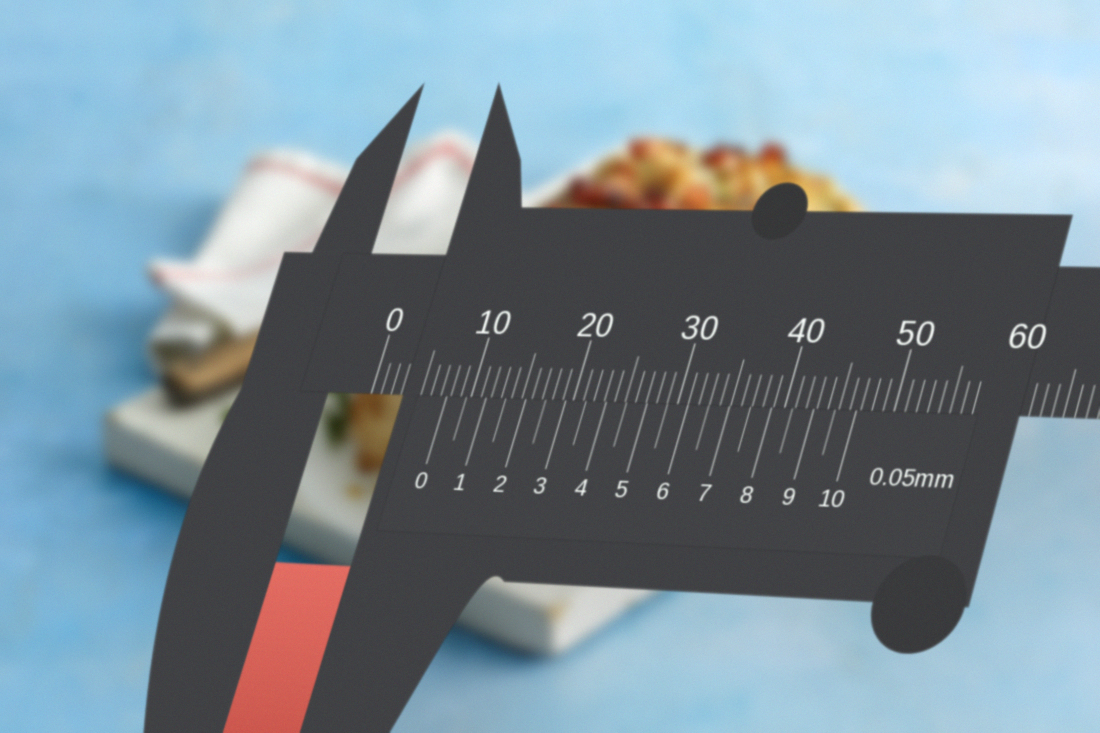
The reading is 7.6mm
